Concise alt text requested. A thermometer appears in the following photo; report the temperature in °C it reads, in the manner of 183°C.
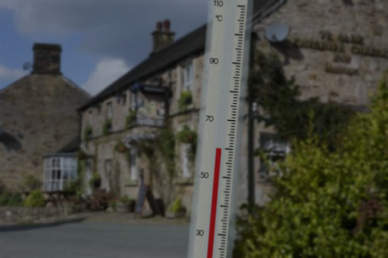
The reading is 60°C
